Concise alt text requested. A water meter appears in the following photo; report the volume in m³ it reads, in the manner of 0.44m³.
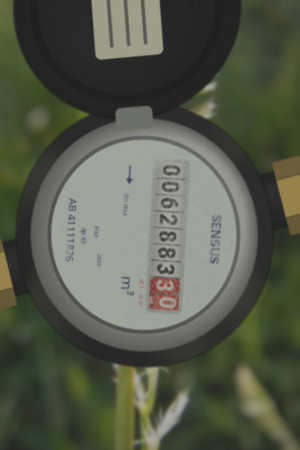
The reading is 62883.30m³
